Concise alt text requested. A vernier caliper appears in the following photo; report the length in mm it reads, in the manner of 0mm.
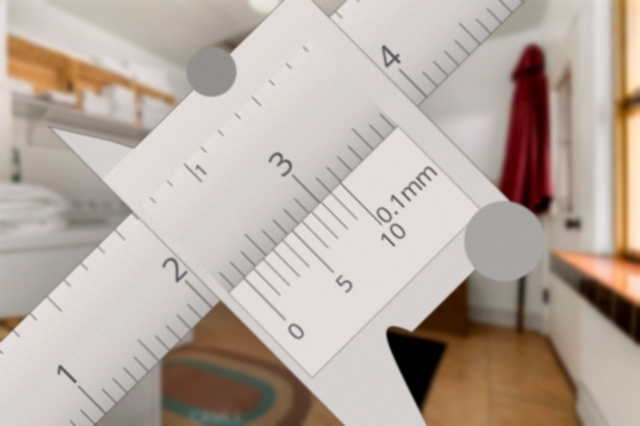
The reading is 22.9mm
